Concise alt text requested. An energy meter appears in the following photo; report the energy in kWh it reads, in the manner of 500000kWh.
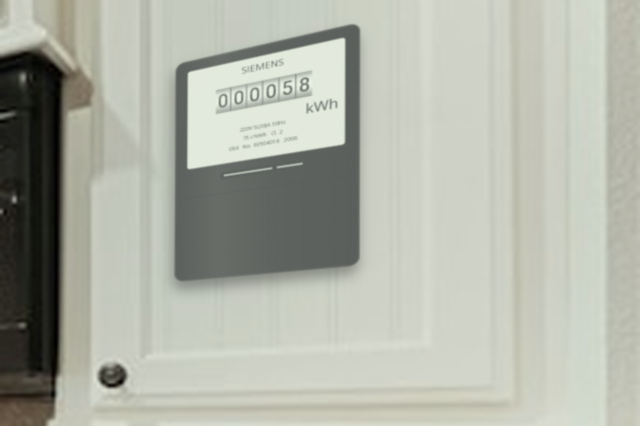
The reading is 58kWh
